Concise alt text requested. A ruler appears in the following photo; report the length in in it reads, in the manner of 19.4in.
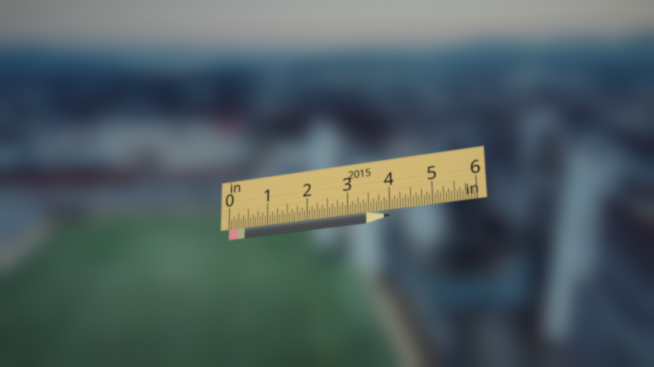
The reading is 4in
